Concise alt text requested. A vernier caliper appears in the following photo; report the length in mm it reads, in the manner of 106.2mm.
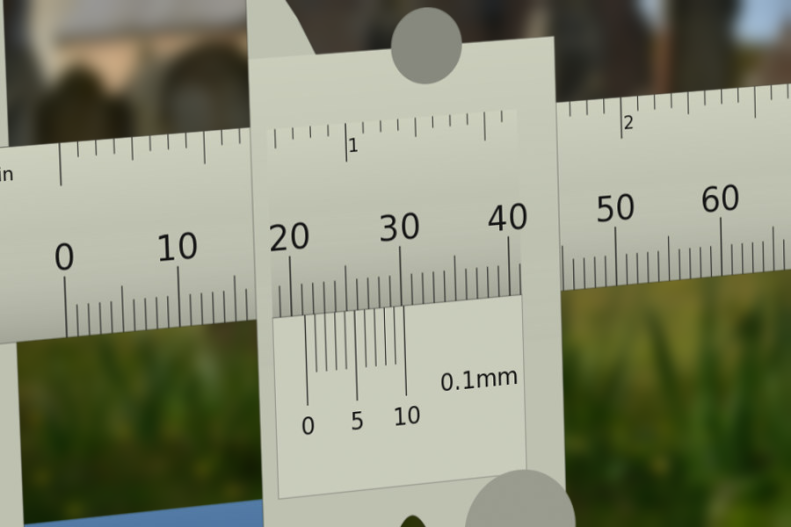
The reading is 21.2mm
